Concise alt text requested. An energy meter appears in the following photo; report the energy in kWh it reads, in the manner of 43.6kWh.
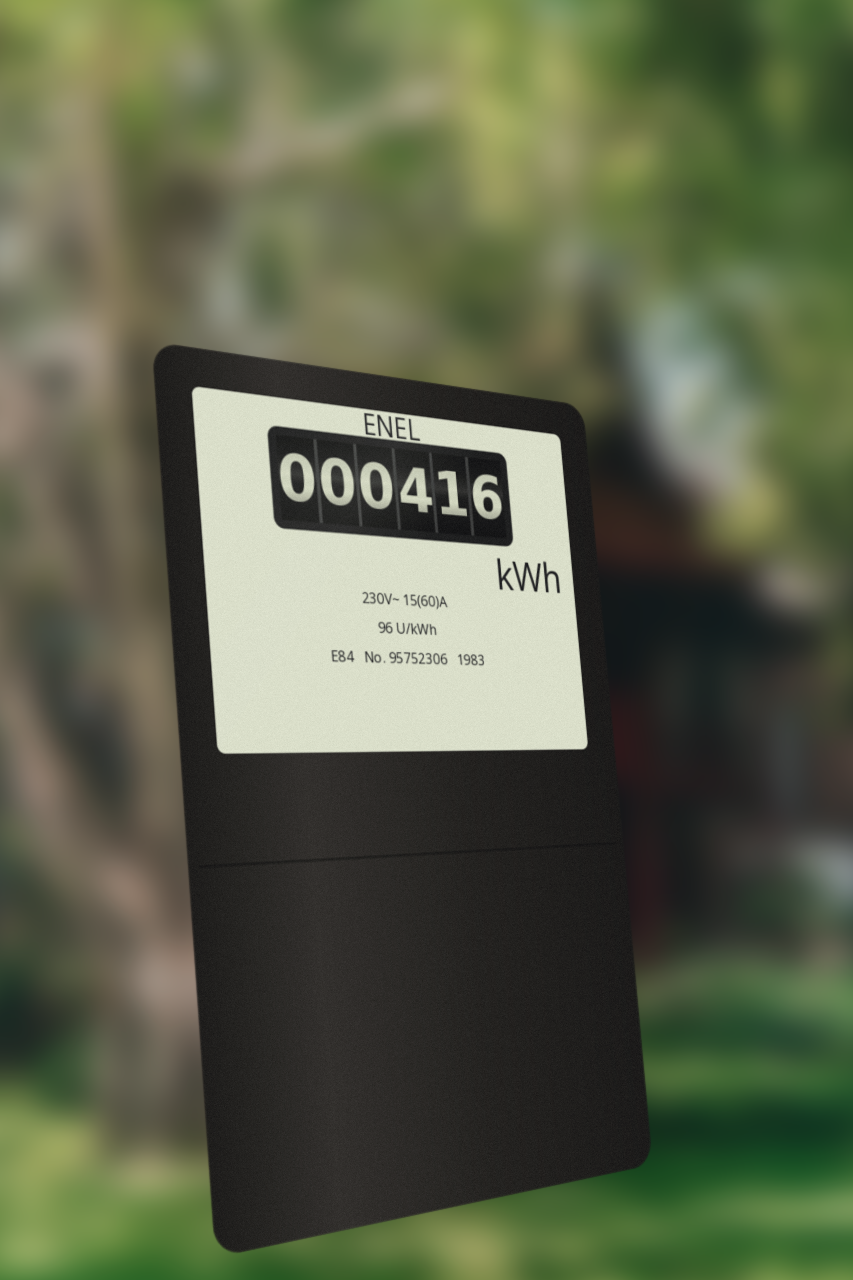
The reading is 416kWh
